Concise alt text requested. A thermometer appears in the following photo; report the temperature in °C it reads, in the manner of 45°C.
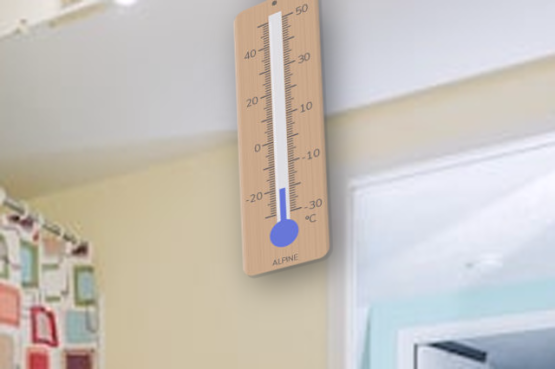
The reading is -20°C
